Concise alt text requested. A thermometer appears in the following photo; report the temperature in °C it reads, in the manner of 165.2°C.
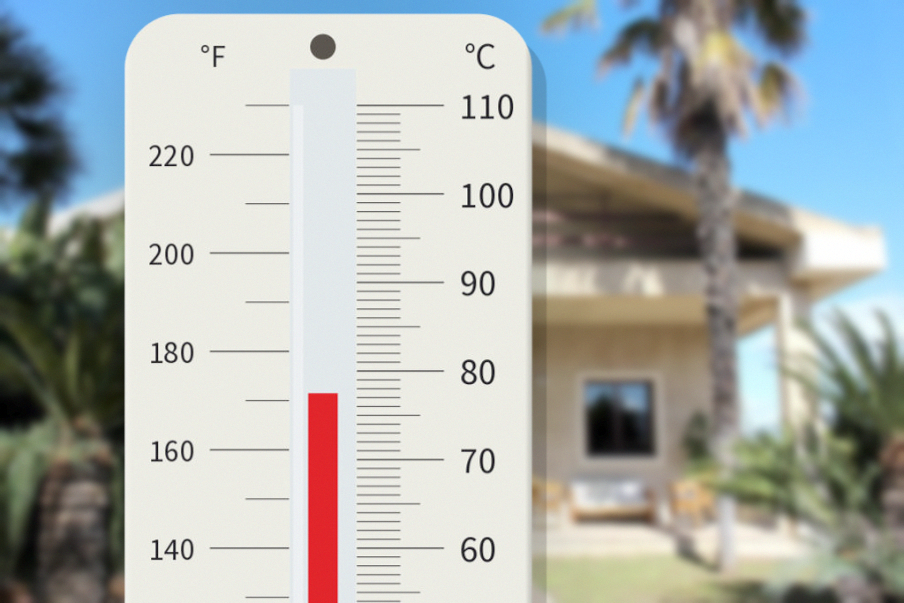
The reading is 77.5°C
